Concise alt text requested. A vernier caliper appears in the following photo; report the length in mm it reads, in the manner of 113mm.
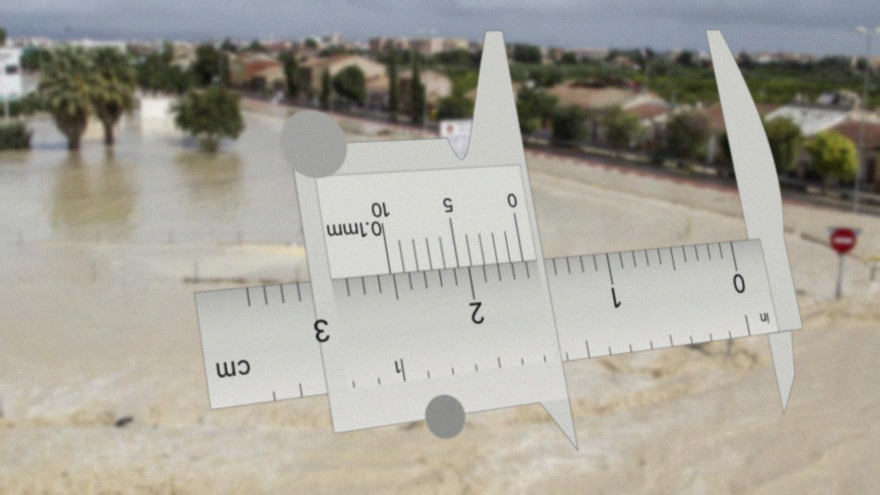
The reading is 16.2mm
